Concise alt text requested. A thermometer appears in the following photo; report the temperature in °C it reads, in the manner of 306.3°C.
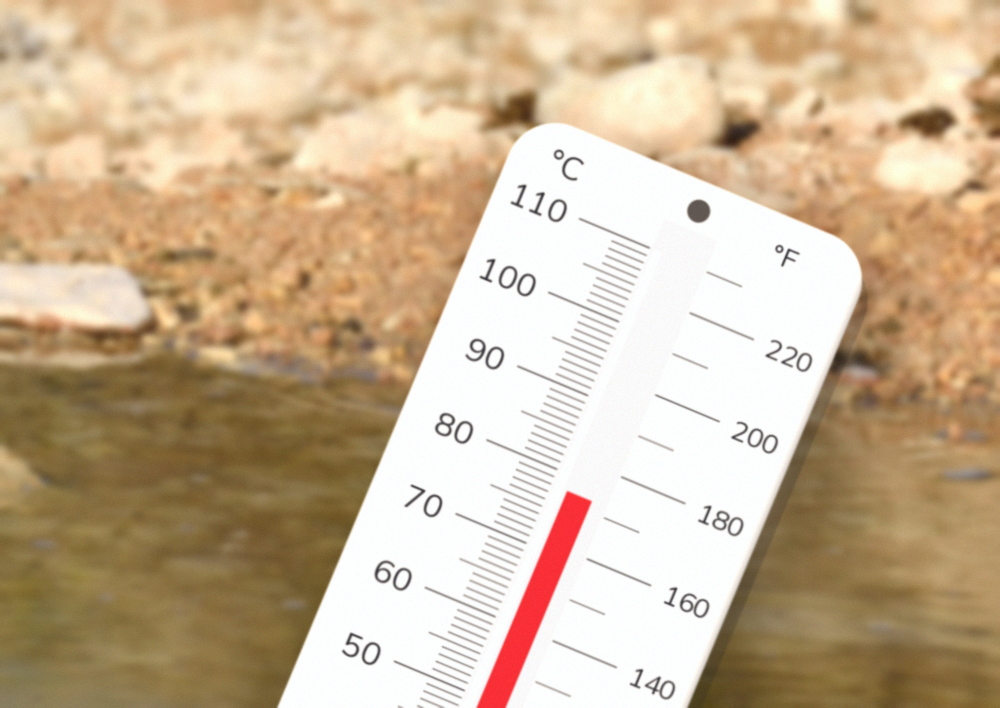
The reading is 78°C
